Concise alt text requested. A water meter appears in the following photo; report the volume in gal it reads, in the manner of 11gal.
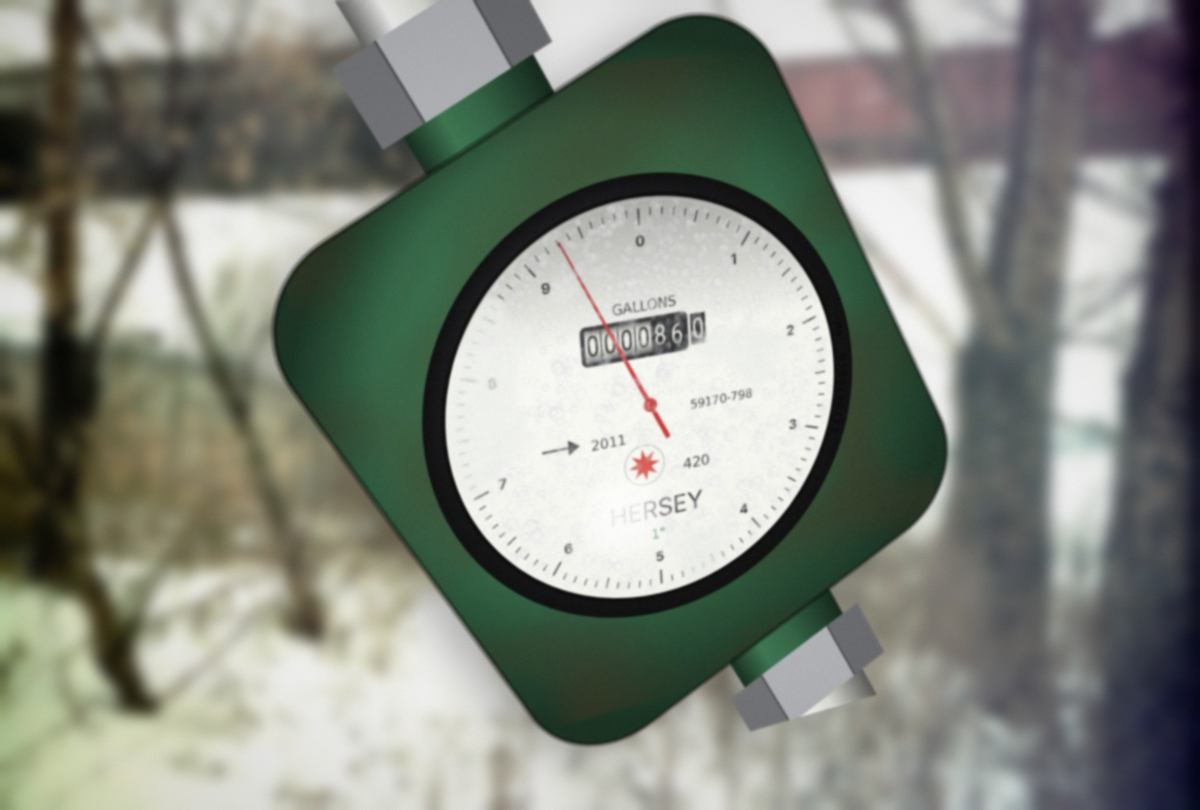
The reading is 859.3gal
